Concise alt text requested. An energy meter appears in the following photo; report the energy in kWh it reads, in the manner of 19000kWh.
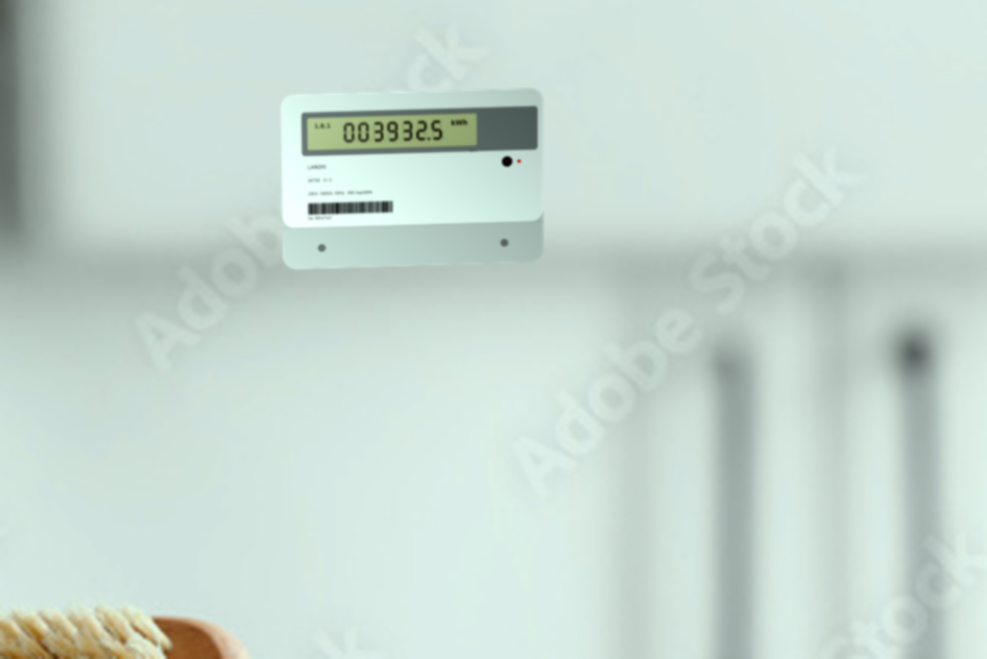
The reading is 3932.5kWh
